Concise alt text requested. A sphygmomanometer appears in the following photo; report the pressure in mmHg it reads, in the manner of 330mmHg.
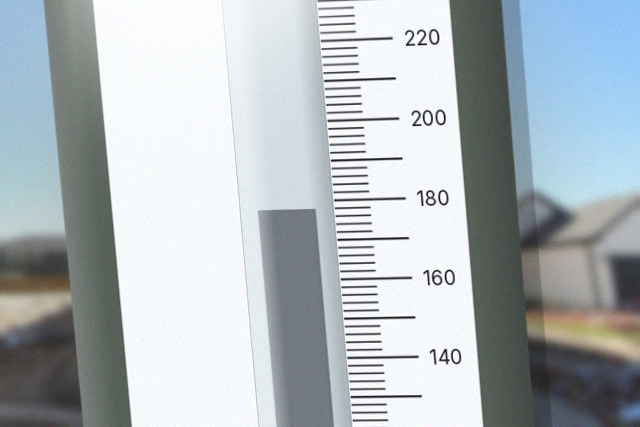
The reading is 178mmHg
